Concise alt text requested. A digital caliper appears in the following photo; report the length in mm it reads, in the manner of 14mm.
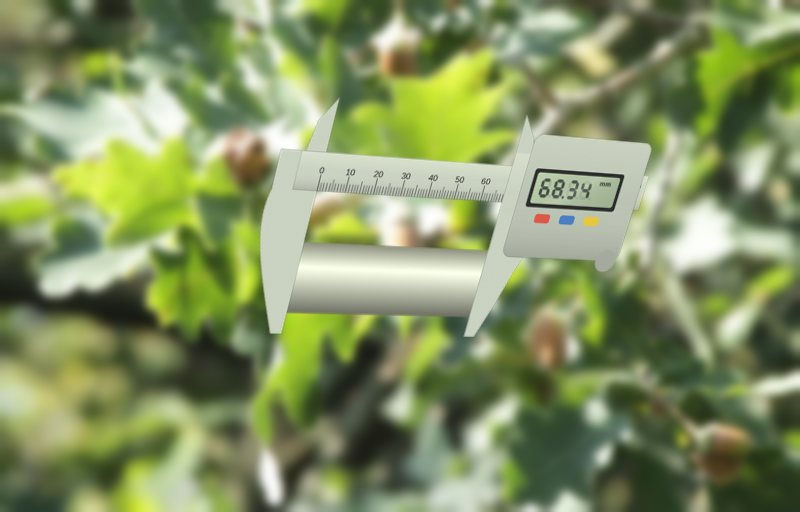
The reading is 68.34mm
